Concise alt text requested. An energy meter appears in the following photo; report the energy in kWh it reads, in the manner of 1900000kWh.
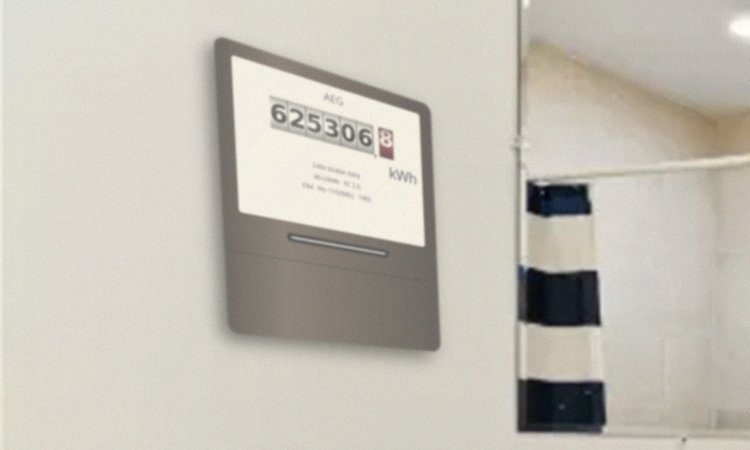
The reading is 625306.8kWh
